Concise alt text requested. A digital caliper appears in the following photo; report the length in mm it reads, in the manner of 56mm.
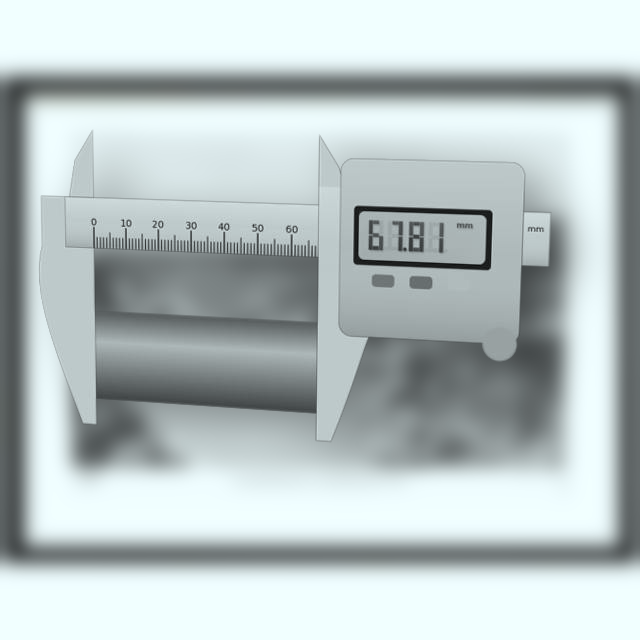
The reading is 67.81mm
